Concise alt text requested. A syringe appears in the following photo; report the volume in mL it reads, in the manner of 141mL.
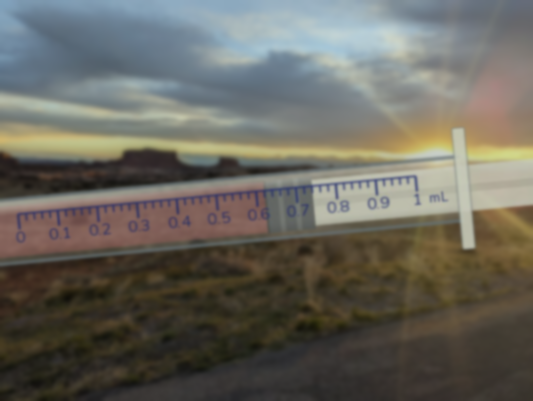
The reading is 0.62mL
